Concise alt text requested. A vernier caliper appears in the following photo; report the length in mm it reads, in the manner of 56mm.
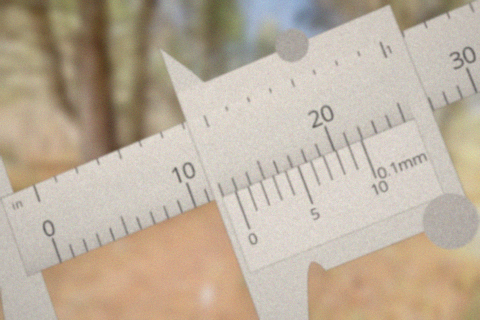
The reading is 12.9mm
